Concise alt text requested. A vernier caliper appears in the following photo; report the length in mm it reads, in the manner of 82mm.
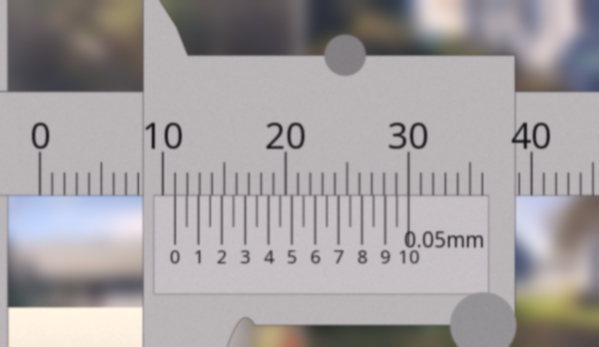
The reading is 11.0mm
